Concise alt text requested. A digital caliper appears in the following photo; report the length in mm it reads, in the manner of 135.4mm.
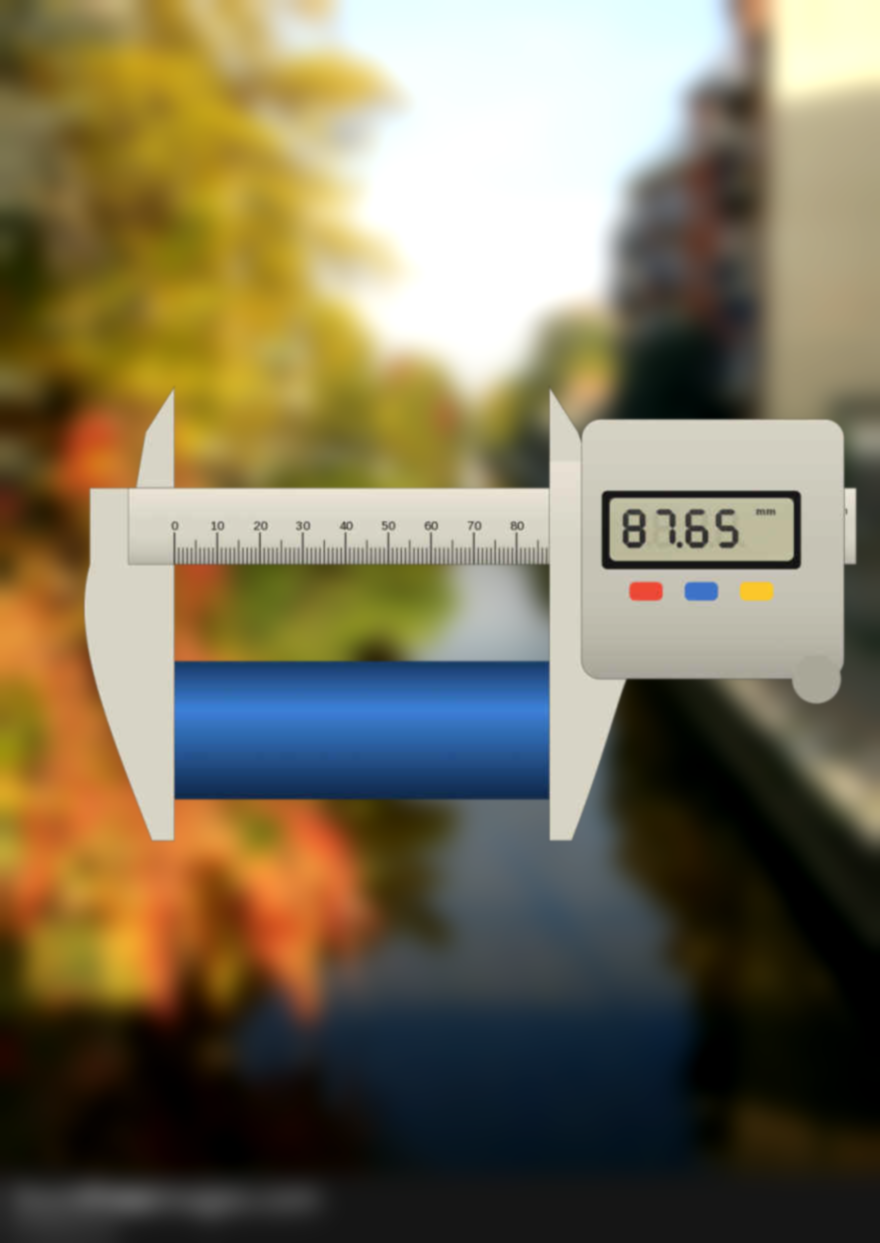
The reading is 87.65mm
